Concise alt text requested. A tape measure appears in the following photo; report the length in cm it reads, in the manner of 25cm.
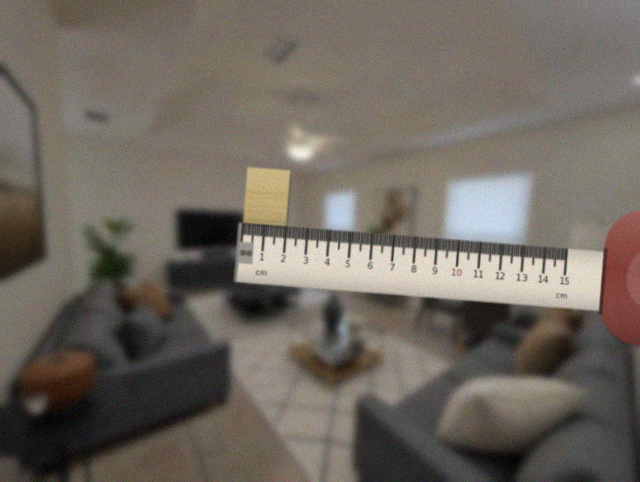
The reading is 2cm
